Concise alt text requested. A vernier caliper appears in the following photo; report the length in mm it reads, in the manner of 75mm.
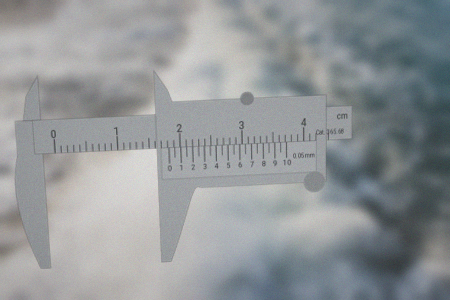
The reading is 18.2mm
